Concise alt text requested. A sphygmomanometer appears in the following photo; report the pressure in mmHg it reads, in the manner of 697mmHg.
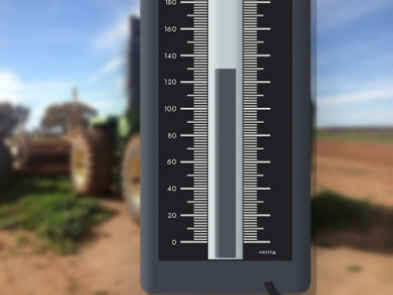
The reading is 130mmHg
